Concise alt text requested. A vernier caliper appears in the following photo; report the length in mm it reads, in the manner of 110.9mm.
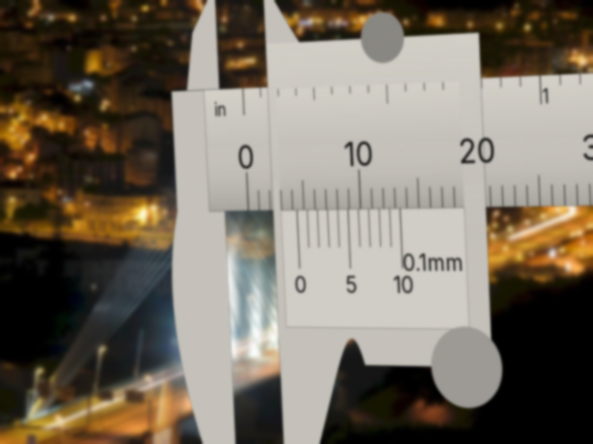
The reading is 4.4mm
